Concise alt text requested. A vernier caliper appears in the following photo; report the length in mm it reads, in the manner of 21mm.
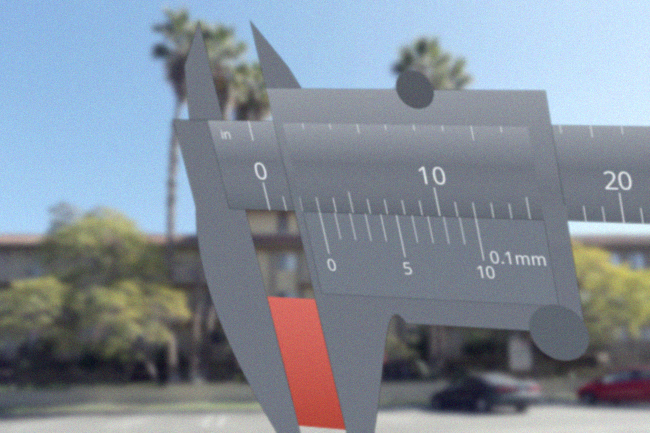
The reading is 3.0mm
